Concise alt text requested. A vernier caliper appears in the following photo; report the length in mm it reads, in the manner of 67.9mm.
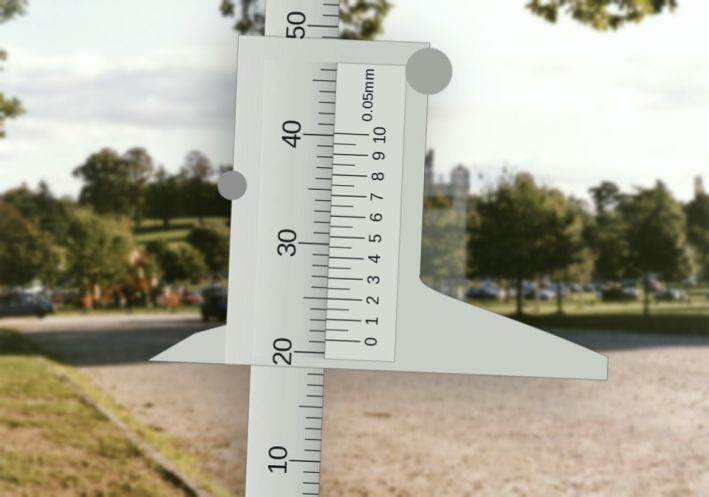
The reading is 21.2mm
